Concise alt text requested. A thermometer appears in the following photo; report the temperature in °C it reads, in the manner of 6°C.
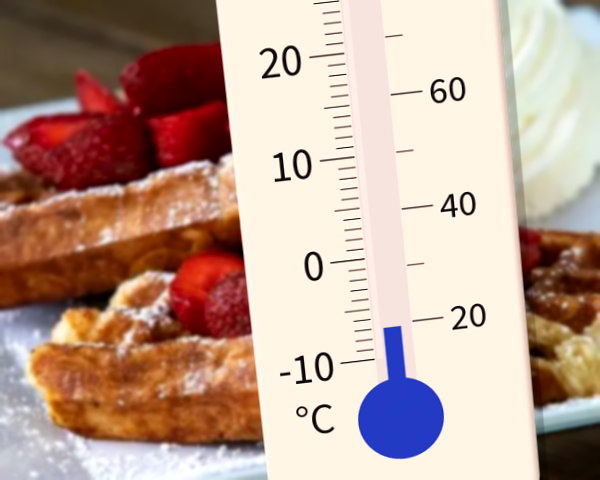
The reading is -7°C
